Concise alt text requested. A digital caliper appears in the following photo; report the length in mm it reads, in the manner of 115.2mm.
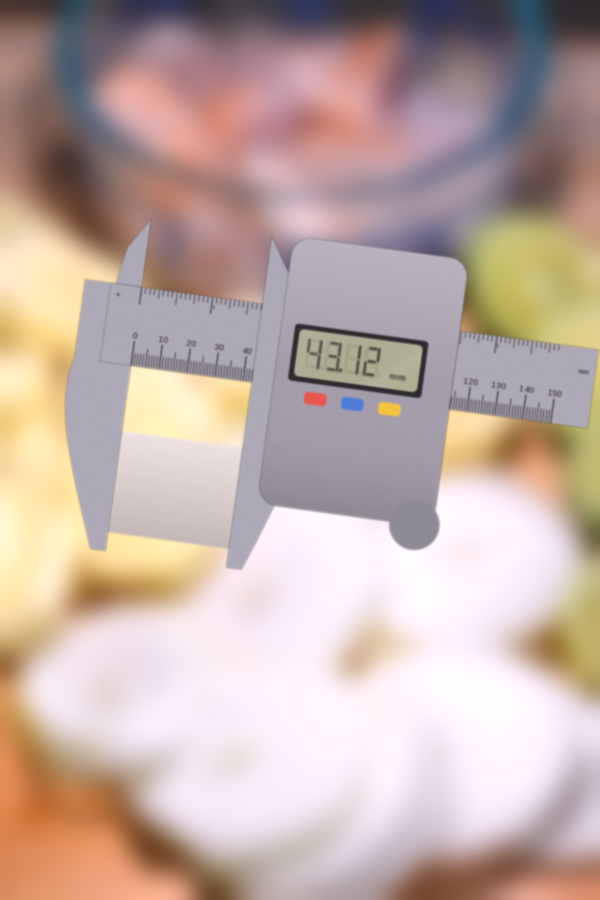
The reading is 43.12mm
